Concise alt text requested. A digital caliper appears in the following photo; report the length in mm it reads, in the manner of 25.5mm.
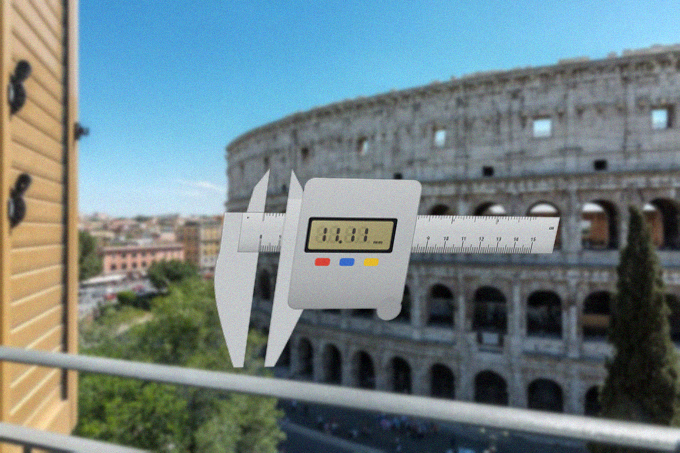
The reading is 11.11mm
